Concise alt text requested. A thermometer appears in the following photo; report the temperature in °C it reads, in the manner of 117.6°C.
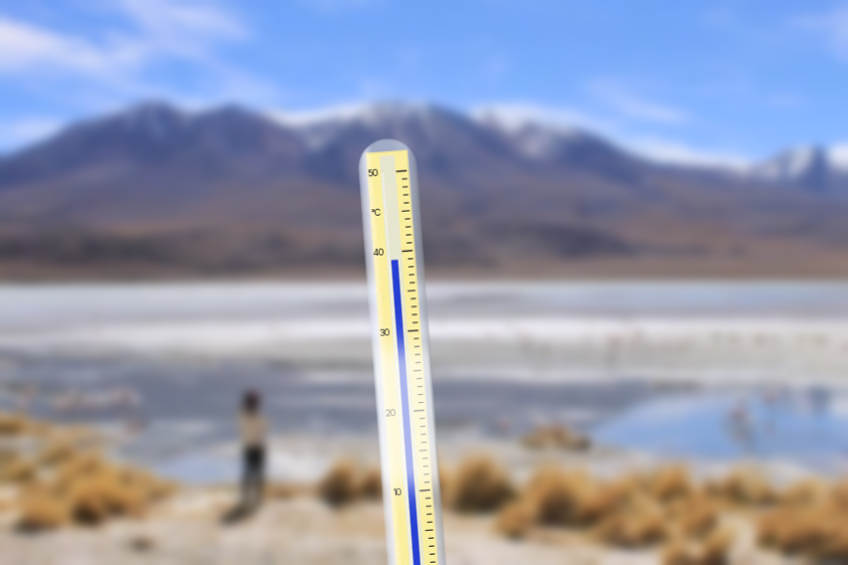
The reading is 39°C
